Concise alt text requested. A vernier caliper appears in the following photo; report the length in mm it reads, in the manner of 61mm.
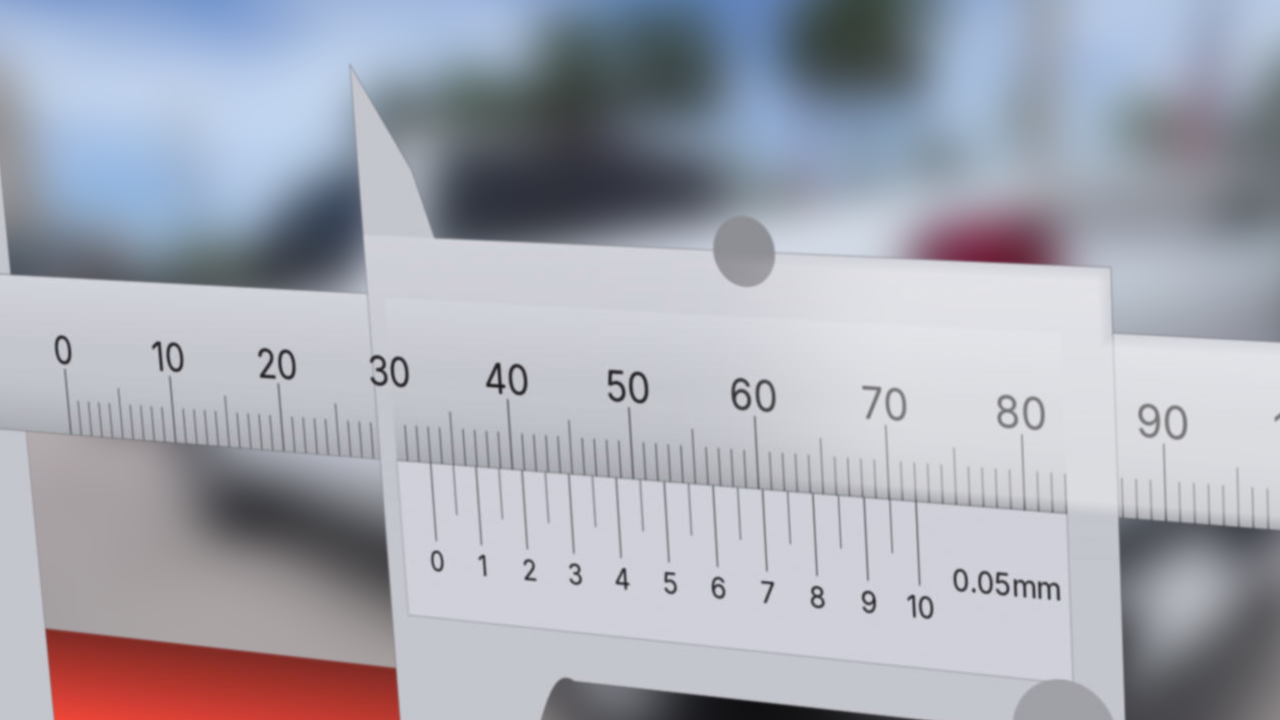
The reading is 33.0mm
